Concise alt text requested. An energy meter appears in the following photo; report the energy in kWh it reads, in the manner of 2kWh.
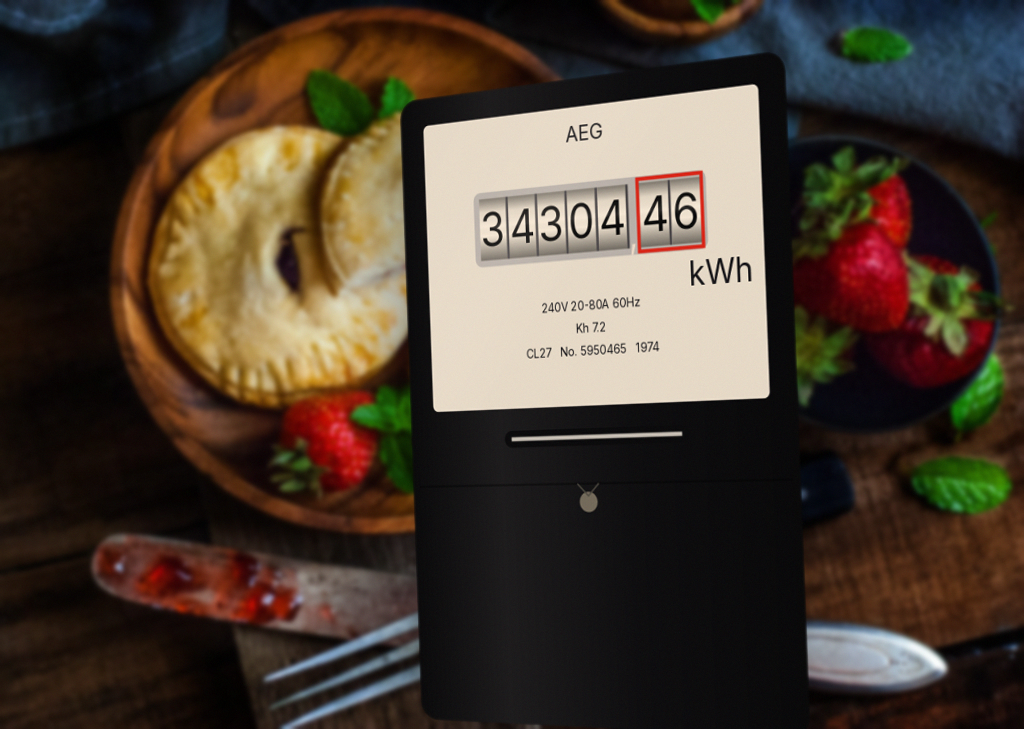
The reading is 34304.46kWh
